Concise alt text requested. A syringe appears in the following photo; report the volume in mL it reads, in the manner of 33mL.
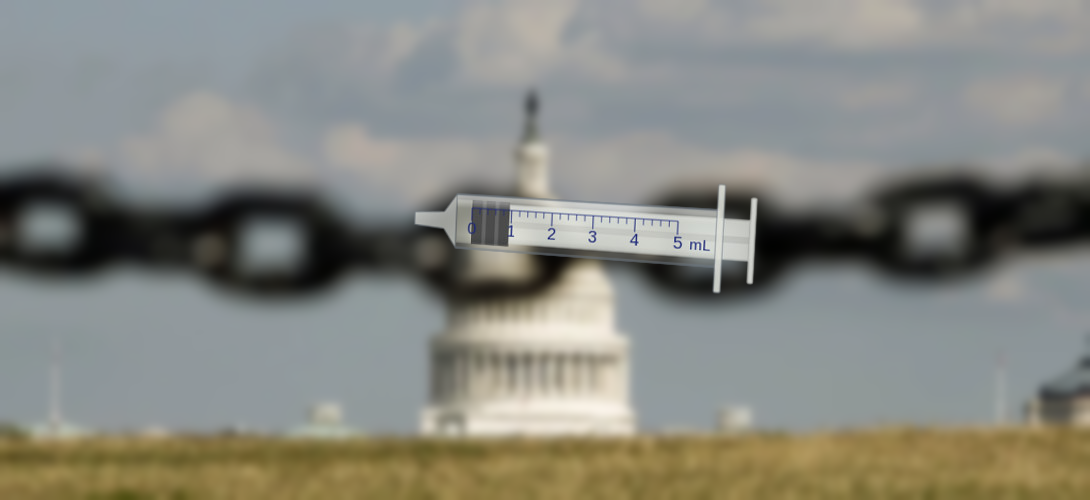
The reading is 0mL
